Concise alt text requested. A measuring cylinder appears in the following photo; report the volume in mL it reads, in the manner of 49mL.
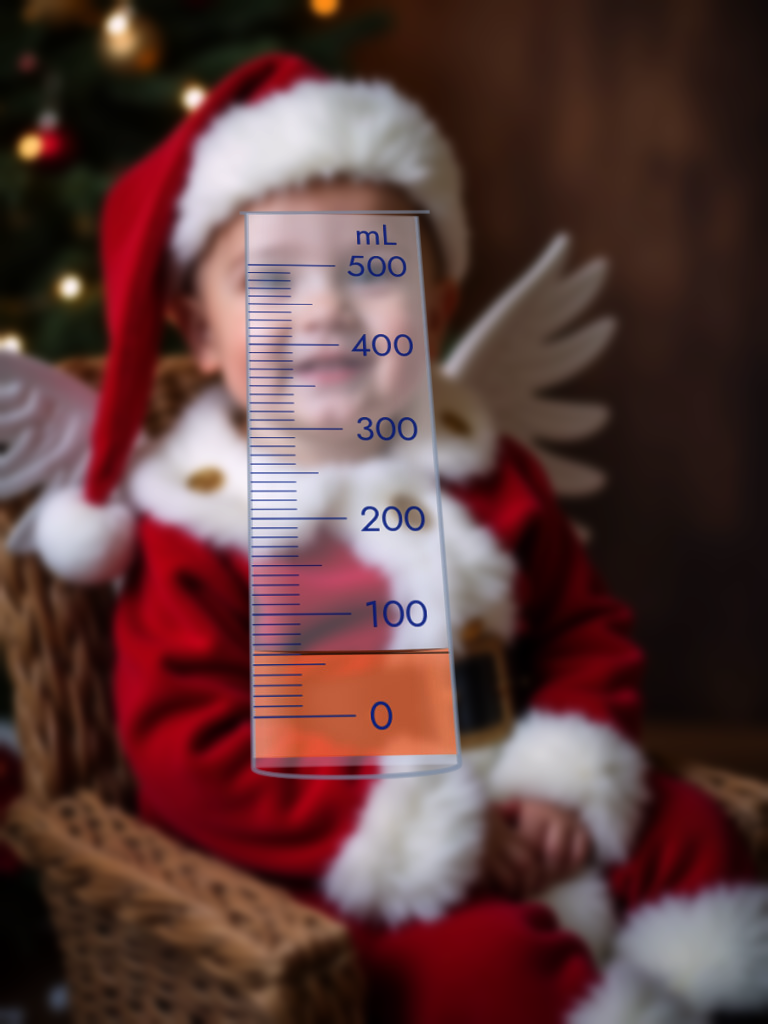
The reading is 60mL
